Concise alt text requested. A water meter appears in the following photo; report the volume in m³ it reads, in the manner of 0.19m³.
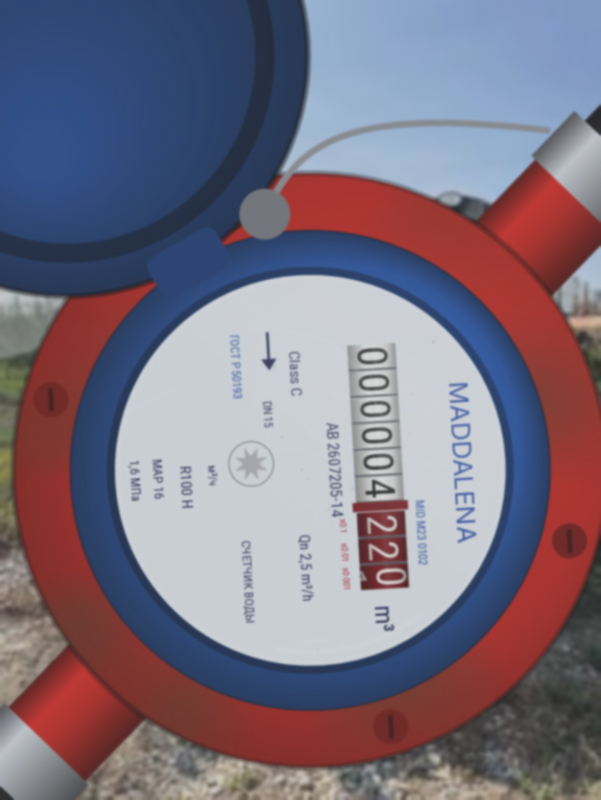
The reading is 4.220m³
